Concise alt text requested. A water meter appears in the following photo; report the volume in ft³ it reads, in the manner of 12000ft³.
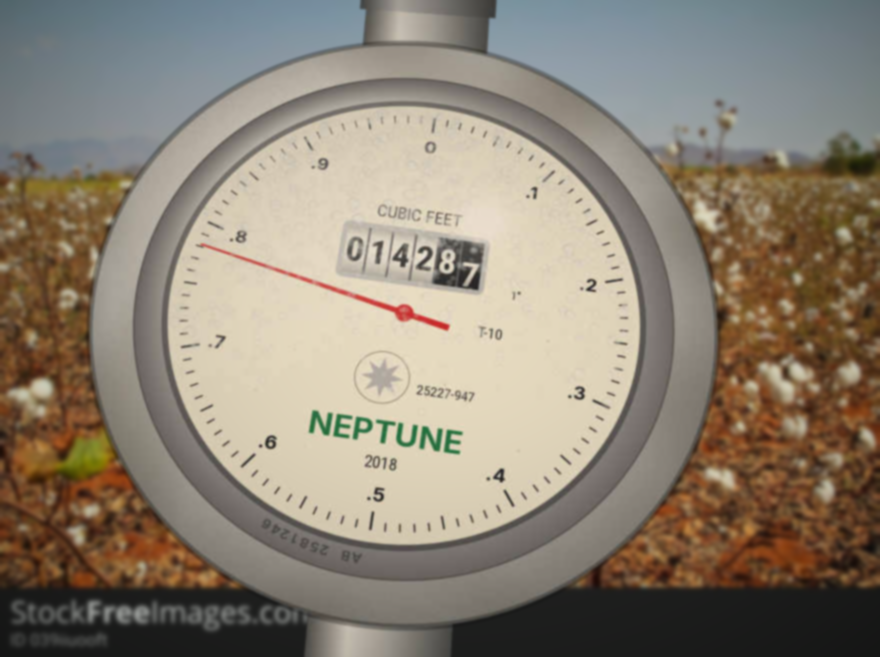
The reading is 14286.78ft³
